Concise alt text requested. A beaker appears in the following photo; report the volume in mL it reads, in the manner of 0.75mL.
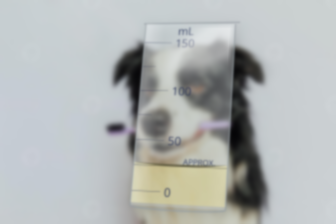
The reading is 25mL
